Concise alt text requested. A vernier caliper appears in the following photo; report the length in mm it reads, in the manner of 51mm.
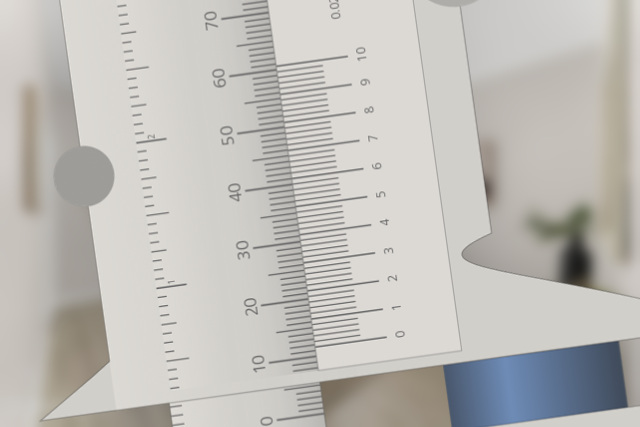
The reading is 11.6mm
